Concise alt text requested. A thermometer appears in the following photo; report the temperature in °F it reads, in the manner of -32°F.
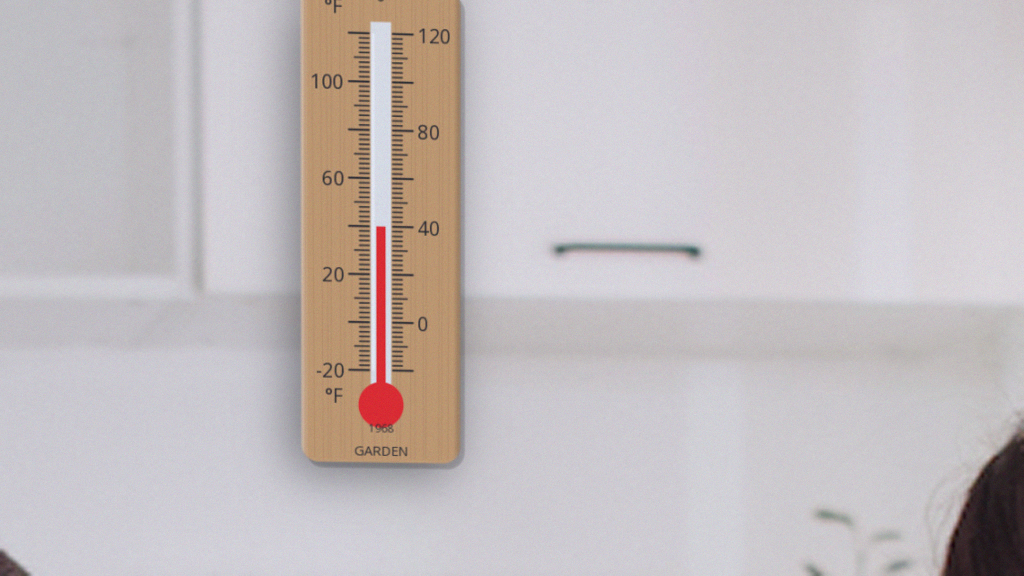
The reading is 40°F
